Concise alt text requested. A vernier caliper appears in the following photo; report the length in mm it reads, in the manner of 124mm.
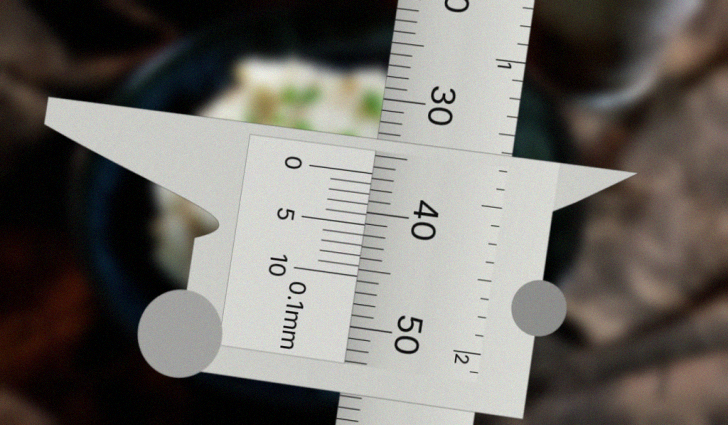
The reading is 36.6mm
